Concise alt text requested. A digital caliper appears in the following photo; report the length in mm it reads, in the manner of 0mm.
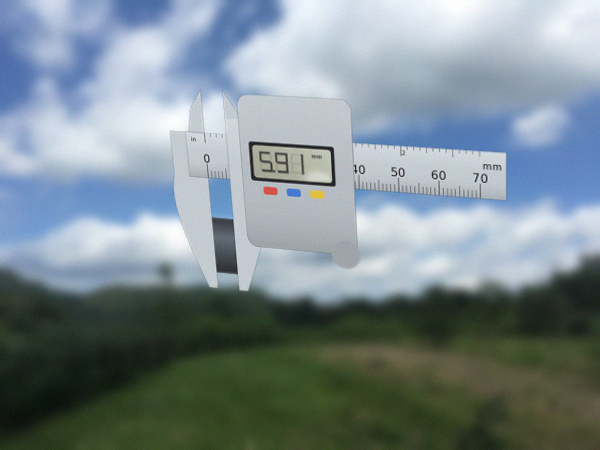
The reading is 5.91mm
